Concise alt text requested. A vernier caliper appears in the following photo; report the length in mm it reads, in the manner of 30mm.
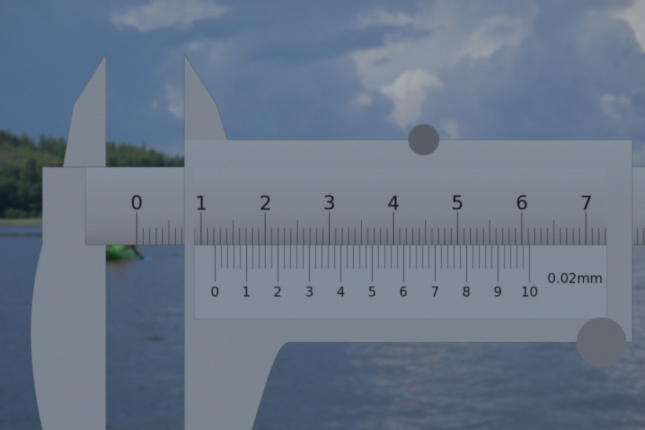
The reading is 12.2mm
